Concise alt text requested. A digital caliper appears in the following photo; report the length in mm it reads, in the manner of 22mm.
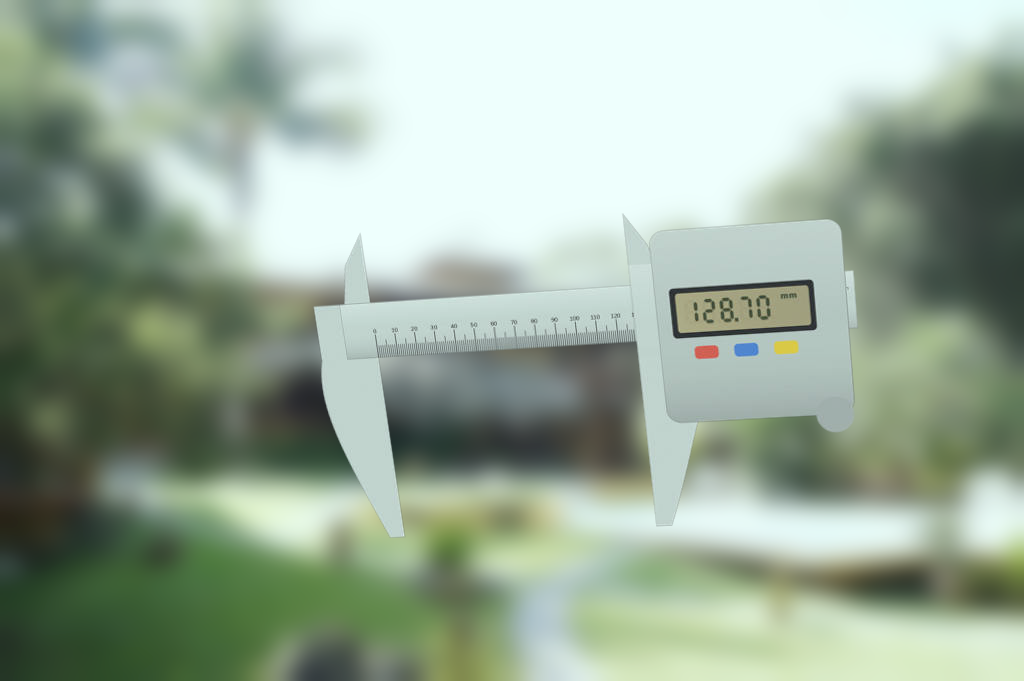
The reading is 128.70mm
